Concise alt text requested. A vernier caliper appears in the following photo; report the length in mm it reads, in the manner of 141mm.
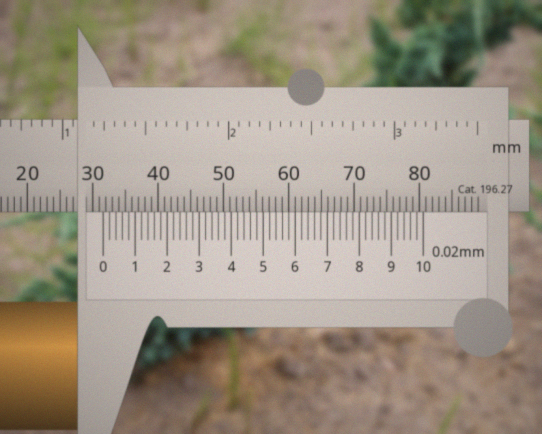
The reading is 31.6mm
